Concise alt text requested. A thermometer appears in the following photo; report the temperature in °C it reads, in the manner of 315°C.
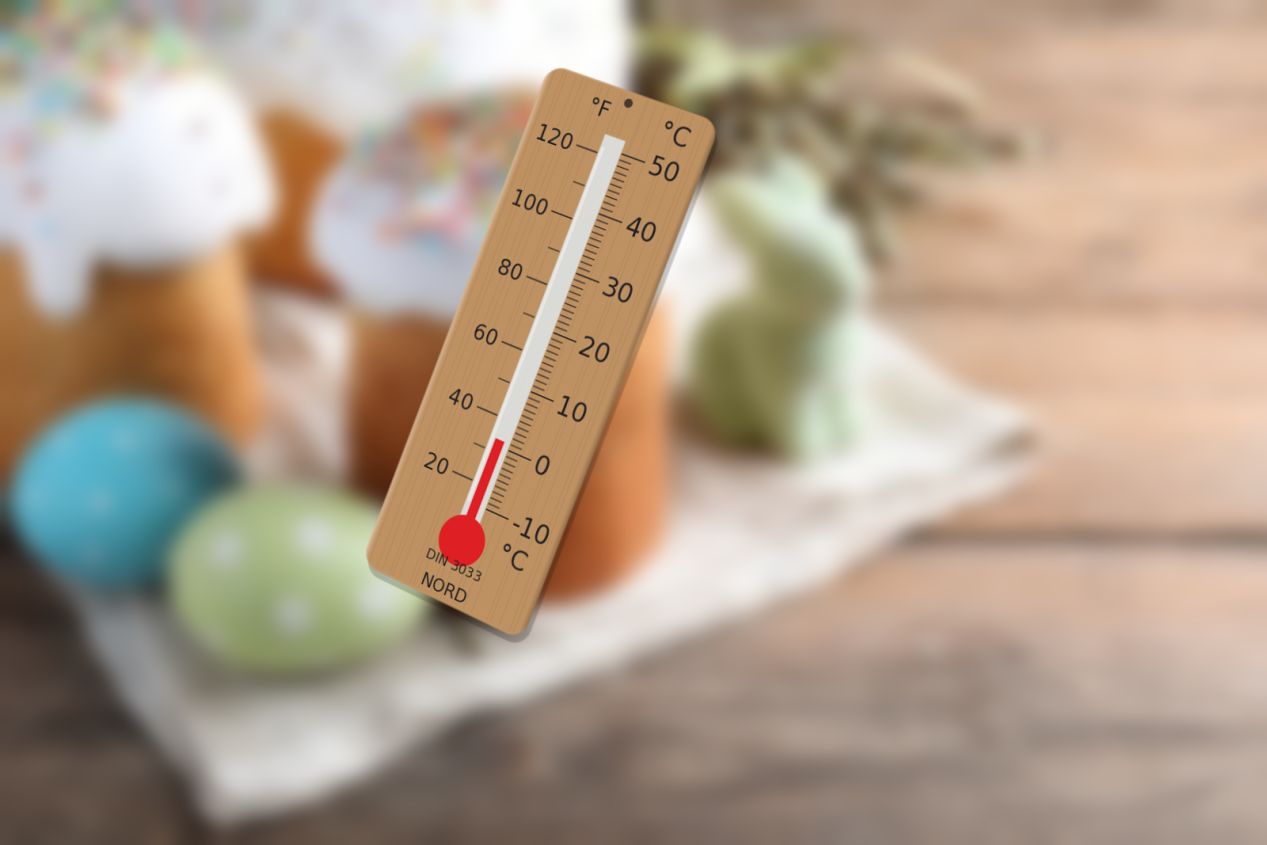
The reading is 1°C
